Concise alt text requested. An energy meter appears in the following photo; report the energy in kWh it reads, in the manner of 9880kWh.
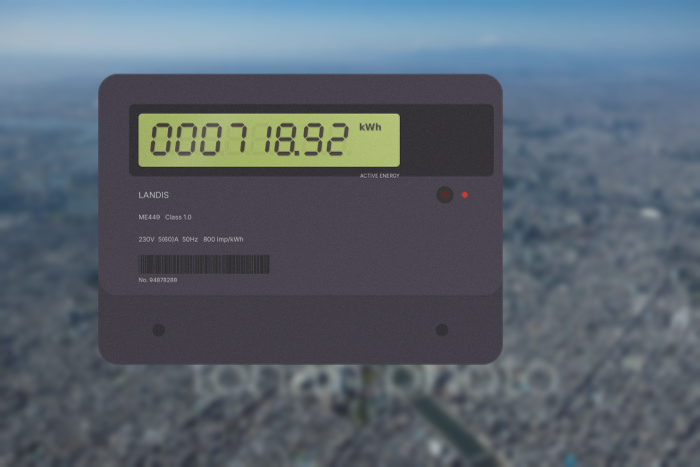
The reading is 718.92kWh
